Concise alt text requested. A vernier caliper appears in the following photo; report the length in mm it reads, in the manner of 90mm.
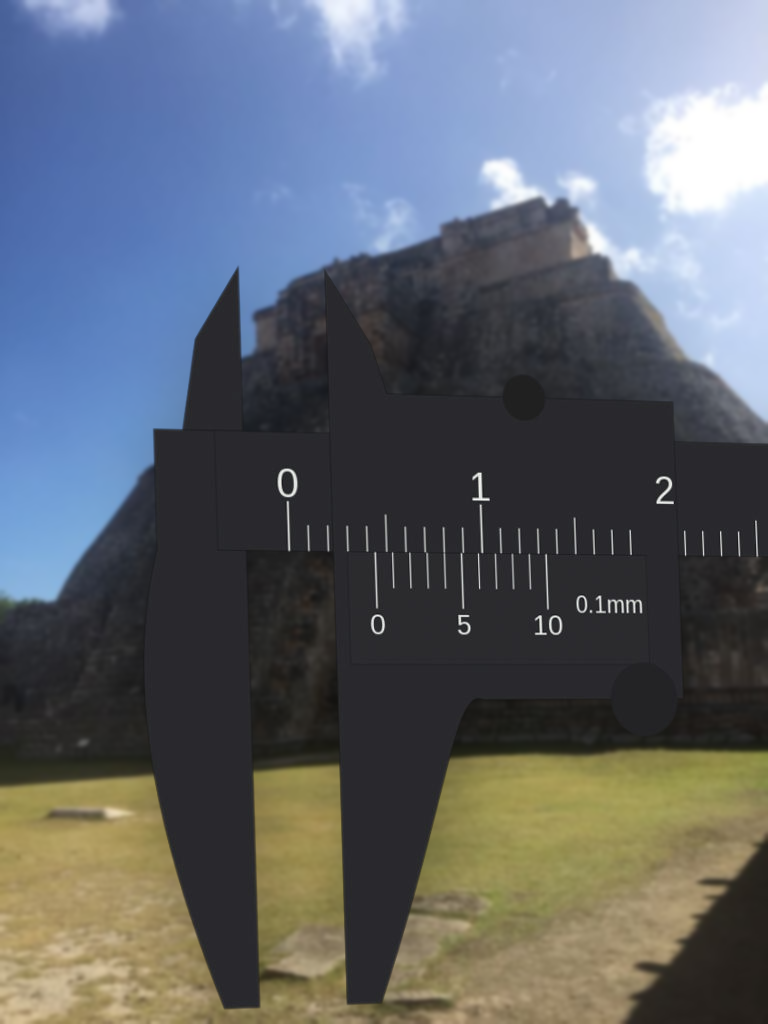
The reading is 4.4mm
